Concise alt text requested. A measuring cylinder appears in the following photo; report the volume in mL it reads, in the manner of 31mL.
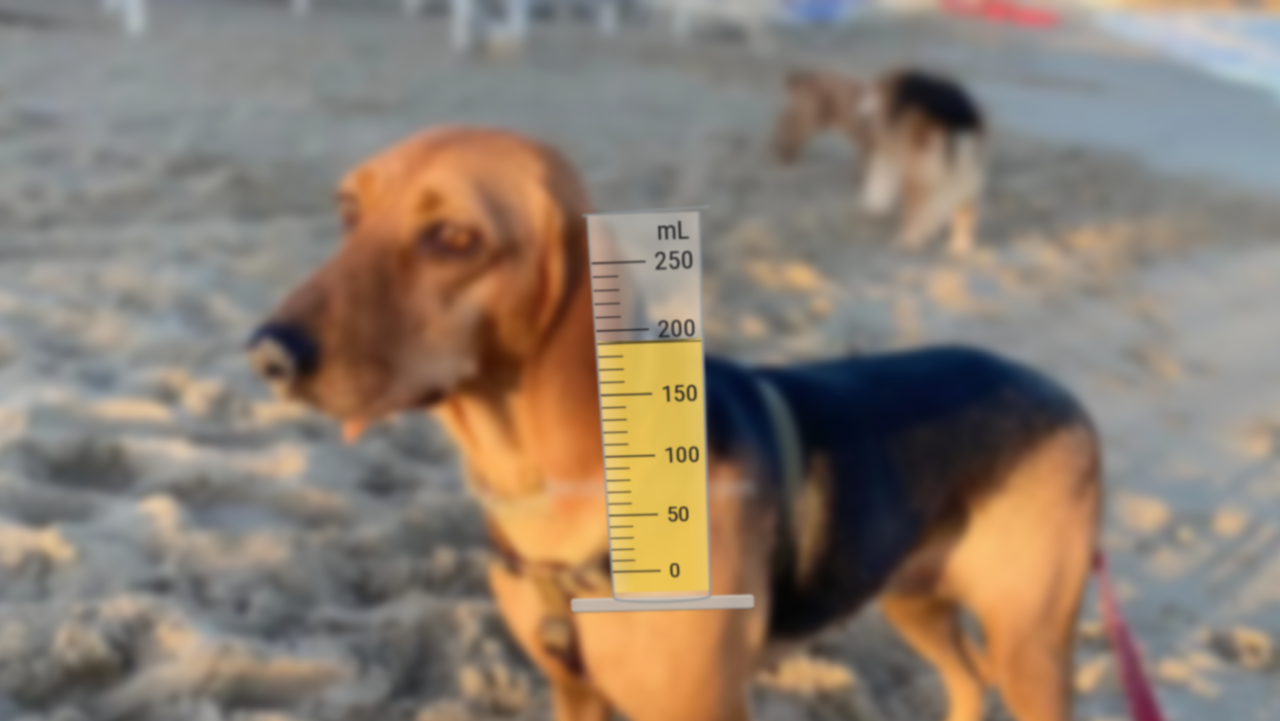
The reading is 190mL
